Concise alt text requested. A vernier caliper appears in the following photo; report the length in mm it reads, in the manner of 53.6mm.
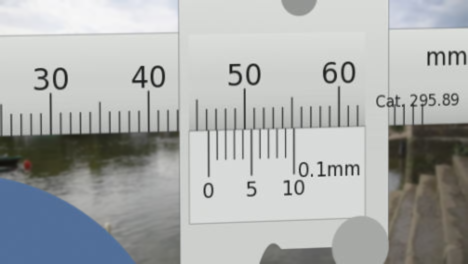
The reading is 46.2mm
